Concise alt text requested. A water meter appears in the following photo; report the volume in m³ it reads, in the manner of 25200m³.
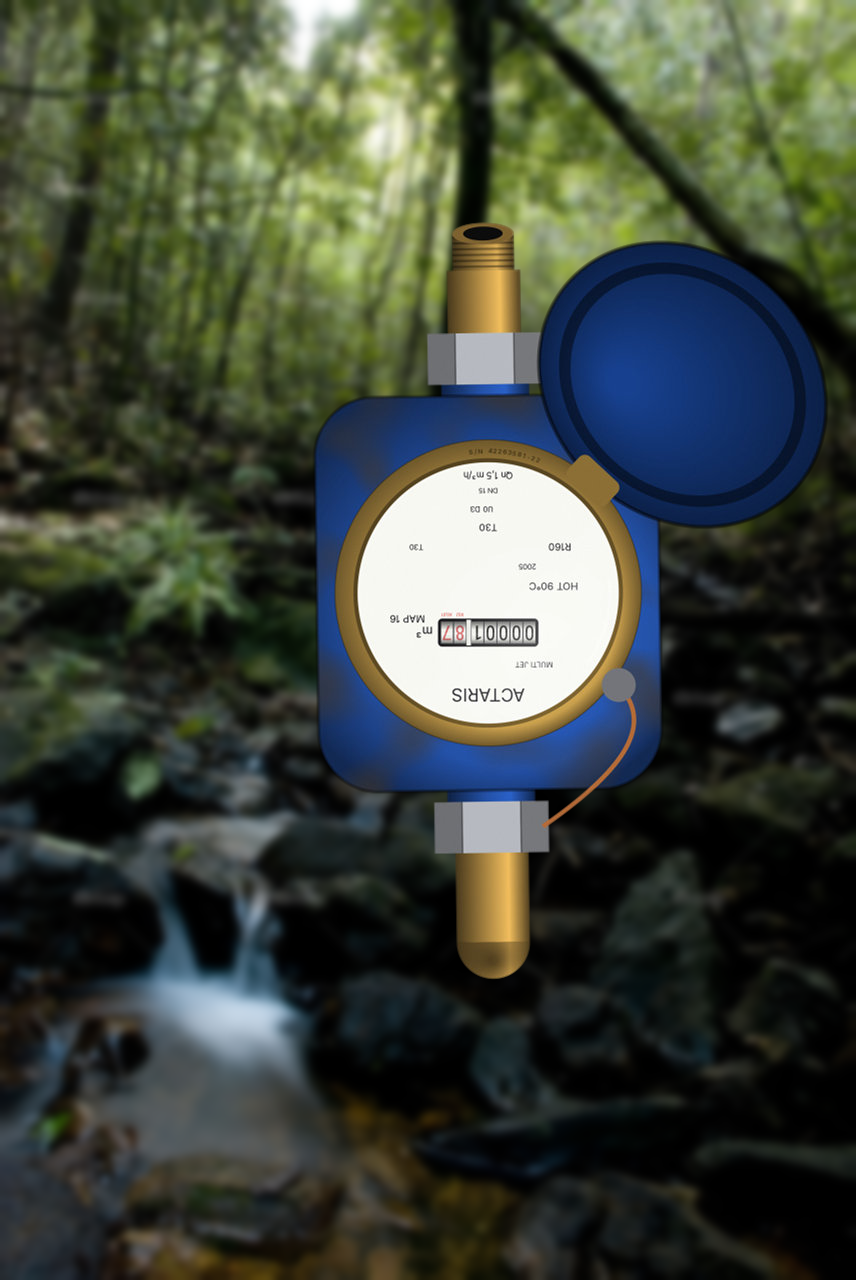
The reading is 1.87m³
